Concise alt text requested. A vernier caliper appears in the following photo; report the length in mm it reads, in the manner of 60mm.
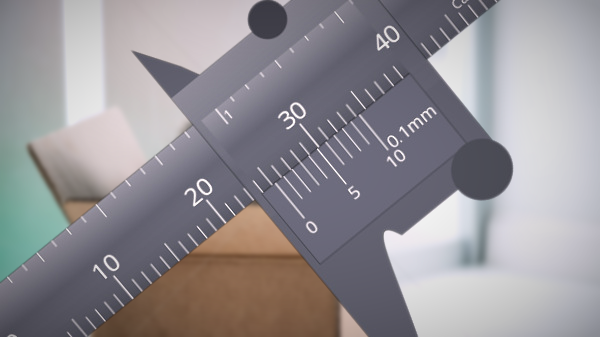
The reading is 25.3mm
